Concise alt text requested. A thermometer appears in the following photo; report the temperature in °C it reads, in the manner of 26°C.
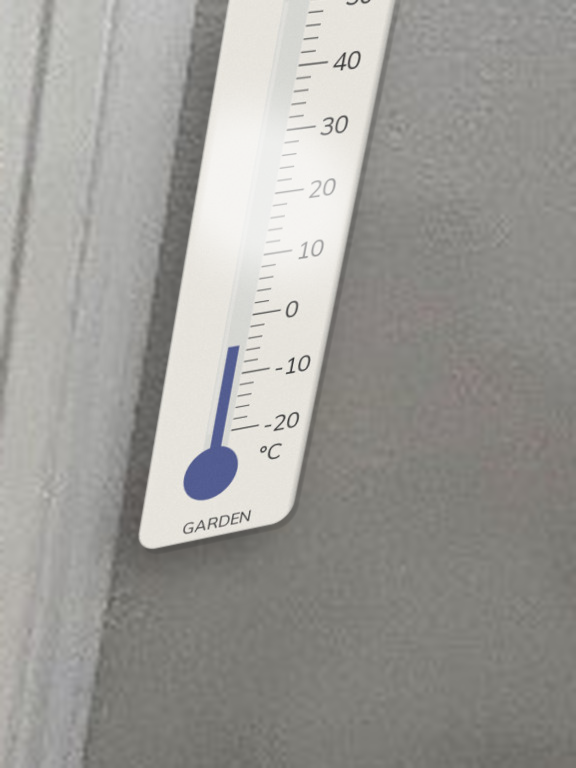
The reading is -5°C
